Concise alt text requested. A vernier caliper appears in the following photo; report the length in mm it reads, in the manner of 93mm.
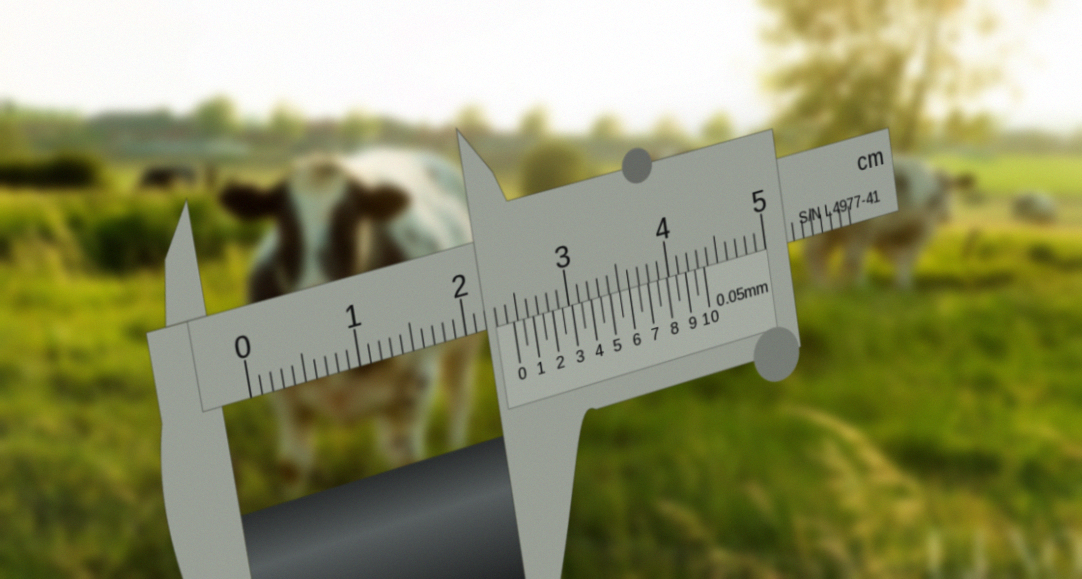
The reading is 24.6mm
